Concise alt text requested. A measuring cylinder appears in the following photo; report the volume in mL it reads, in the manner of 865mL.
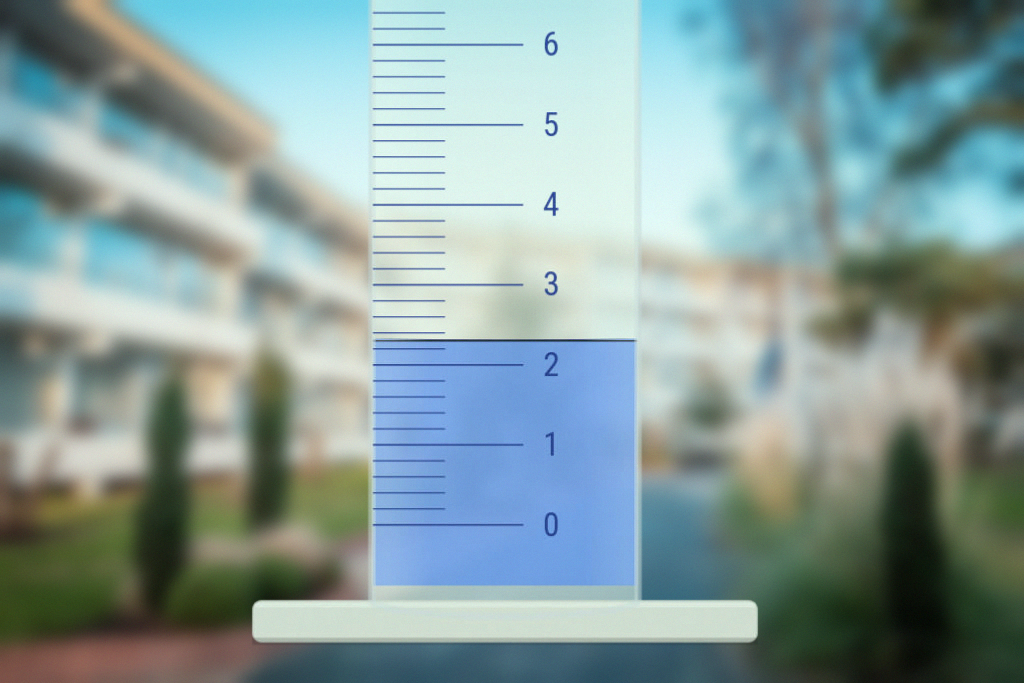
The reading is 2.3mL
